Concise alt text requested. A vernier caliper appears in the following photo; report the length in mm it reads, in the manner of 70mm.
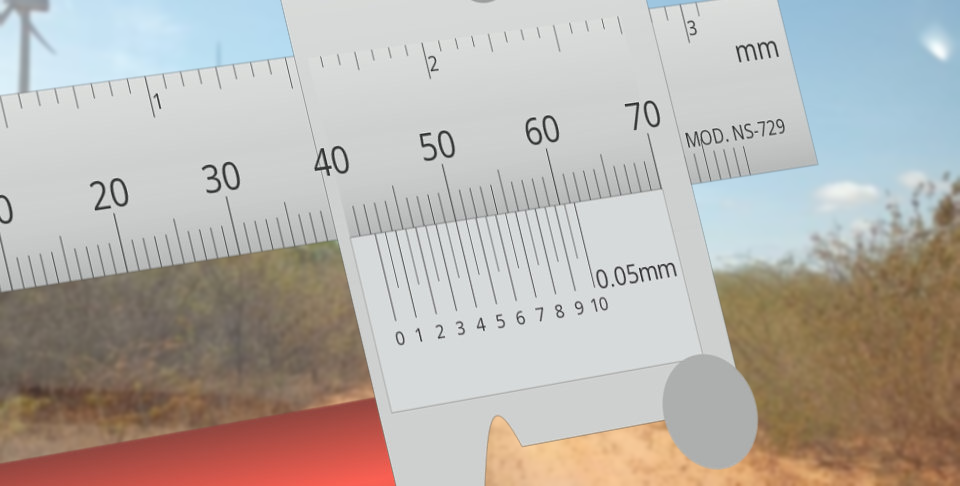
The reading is 42.4mm
